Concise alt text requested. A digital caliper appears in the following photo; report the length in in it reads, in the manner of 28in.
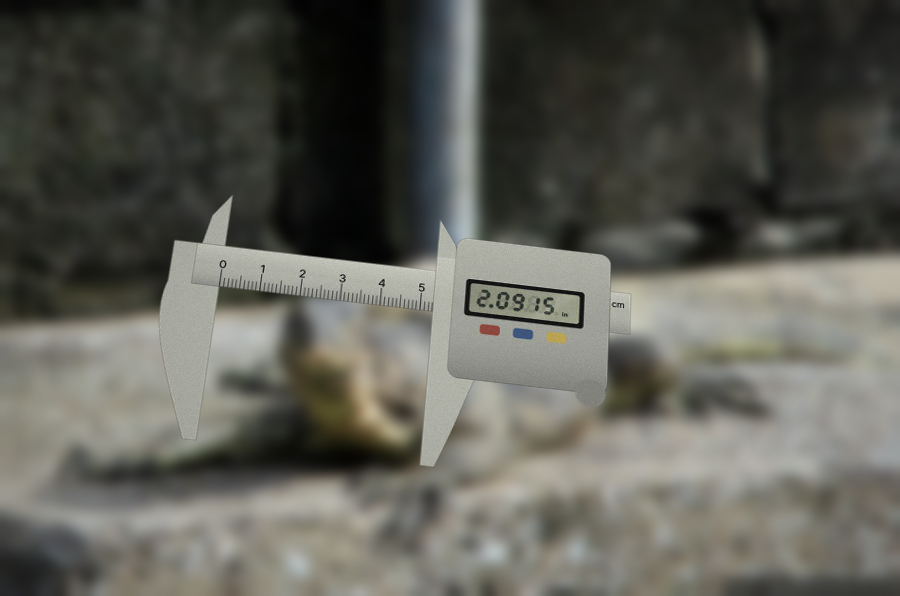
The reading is 2.0915in
